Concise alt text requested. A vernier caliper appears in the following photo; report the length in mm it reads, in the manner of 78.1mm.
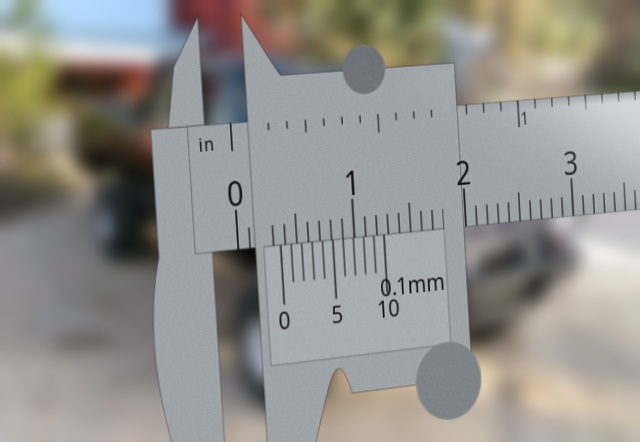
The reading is 3.6mm
